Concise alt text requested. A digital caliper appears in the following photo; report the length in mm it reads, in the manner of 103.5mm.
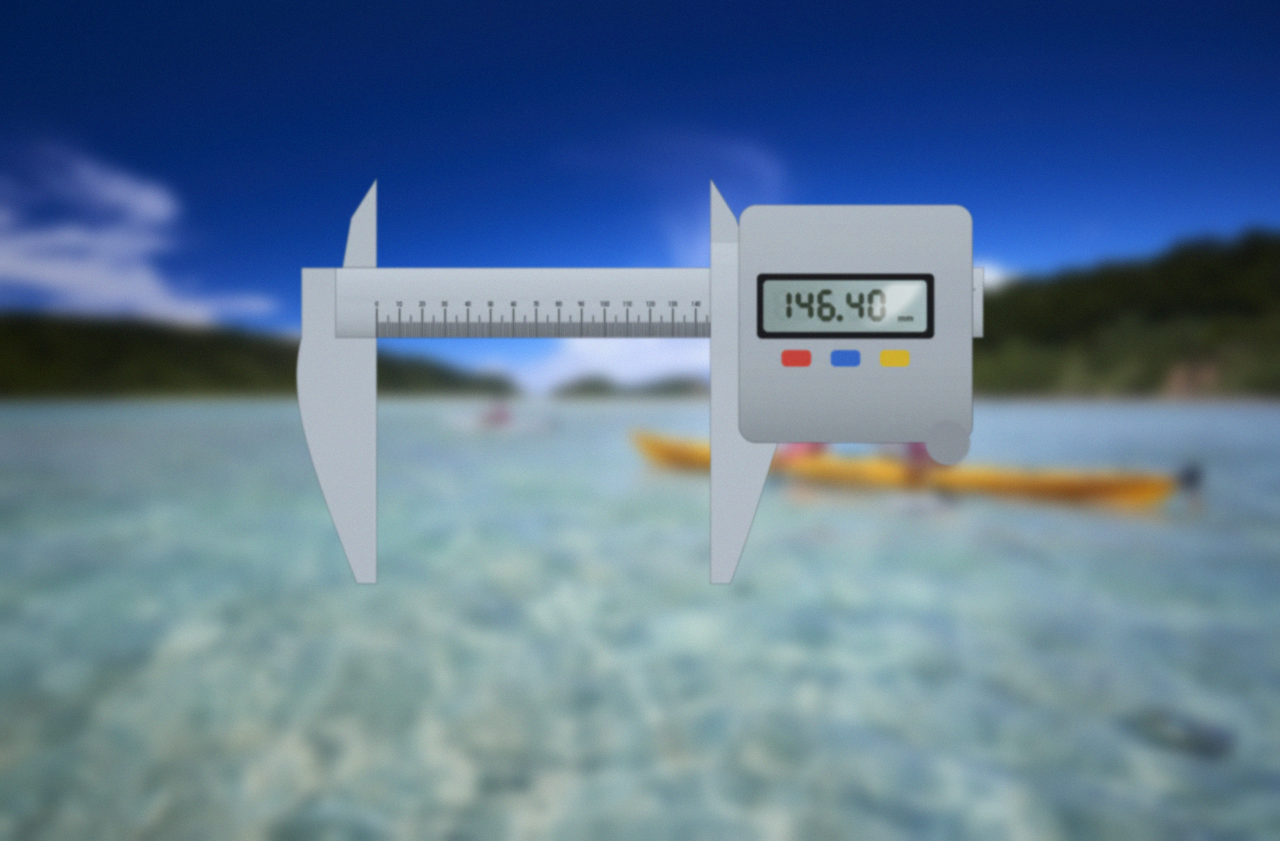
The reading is 146.40mm
